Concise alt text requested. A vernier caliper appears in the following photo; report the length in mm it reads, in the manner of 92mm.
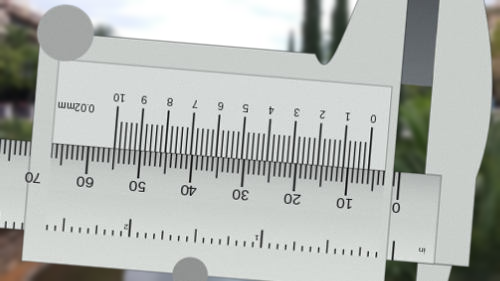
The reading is 6.0mm
